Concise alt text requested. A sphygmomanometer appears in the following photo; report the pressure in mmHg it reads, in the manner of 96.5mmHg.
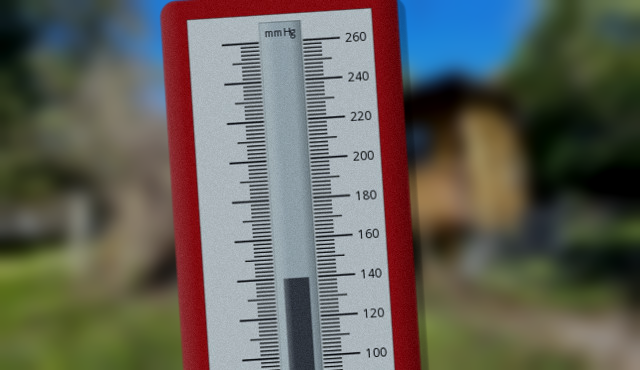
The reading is 140mmHg
